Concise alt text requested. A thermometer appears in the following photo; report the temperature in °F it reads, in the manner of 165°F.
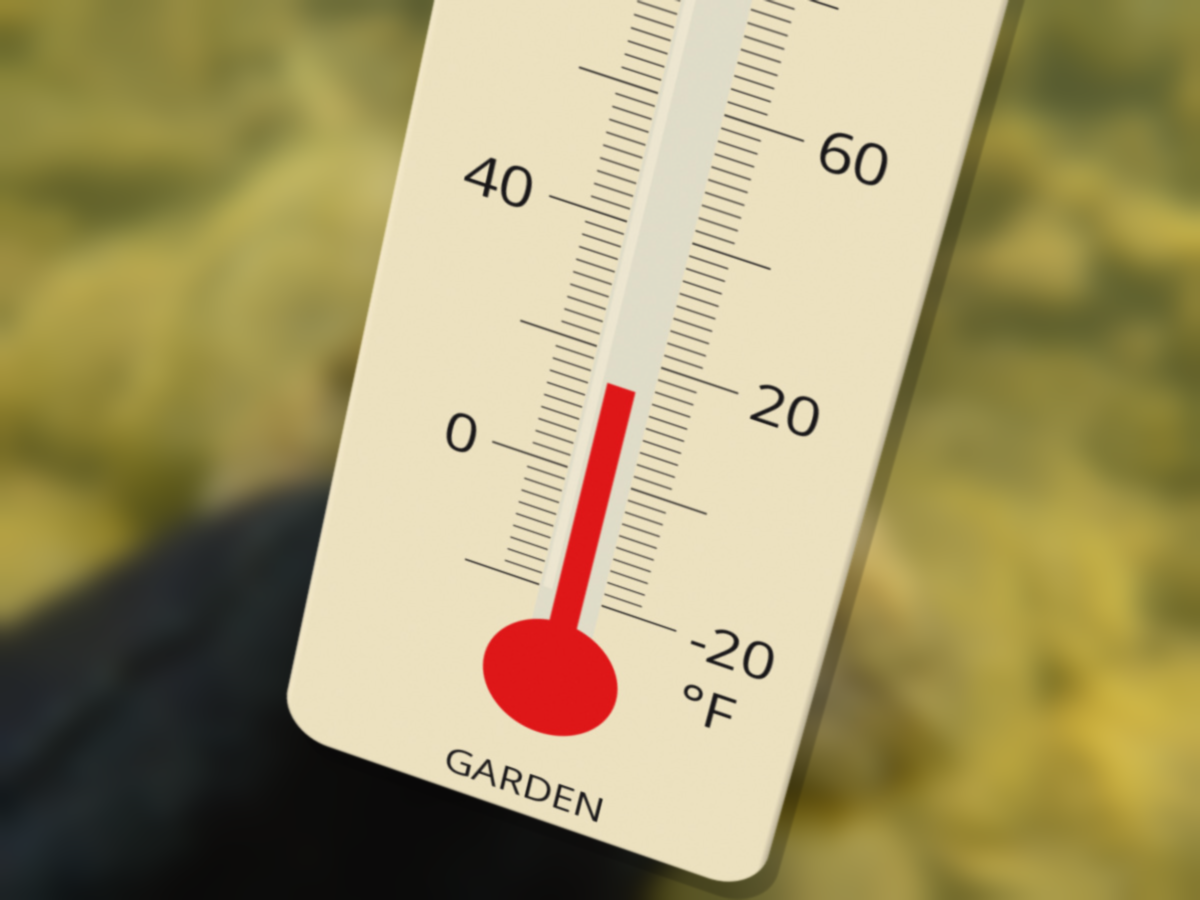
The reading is 15°F
